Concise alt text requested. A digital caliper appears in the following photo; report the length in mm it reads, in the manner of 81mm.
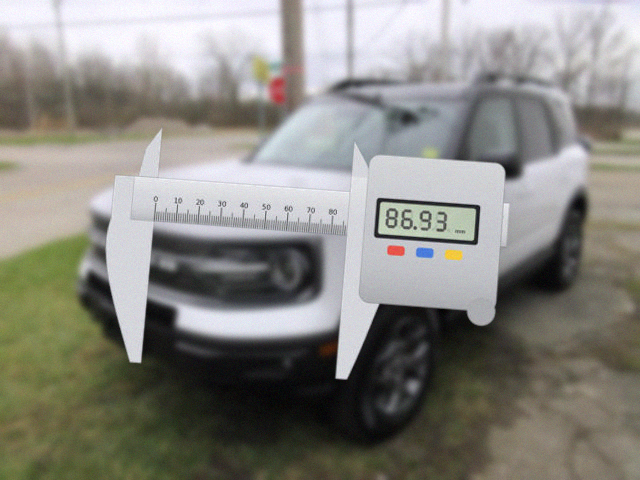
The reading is 86.93mm
